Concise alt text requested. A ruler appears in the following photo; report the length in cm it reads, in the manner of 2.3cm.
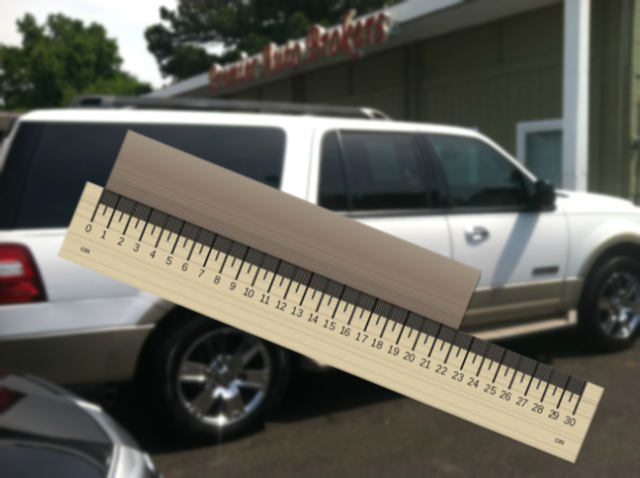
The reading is 22cm
